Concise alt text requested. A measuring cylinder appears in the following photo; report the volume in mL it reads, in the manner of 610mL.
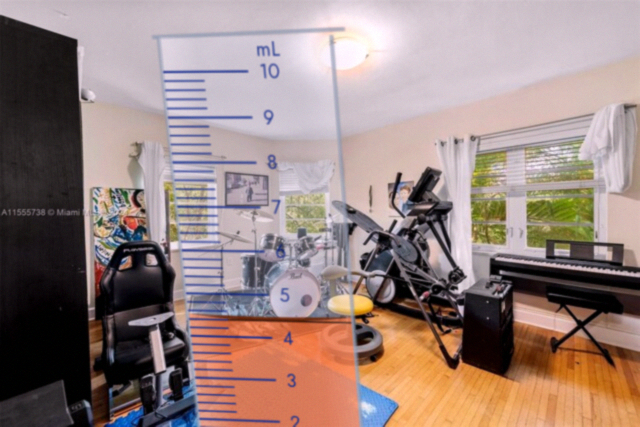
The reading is 4.4mL
